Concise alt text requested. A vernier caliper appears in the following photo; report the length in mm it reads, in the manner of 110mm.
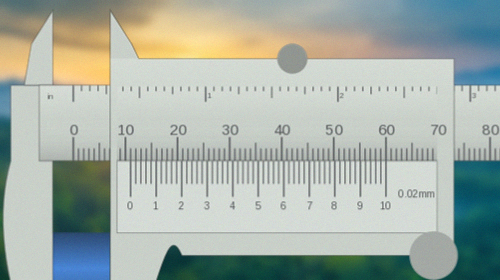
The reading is 11.0mm
